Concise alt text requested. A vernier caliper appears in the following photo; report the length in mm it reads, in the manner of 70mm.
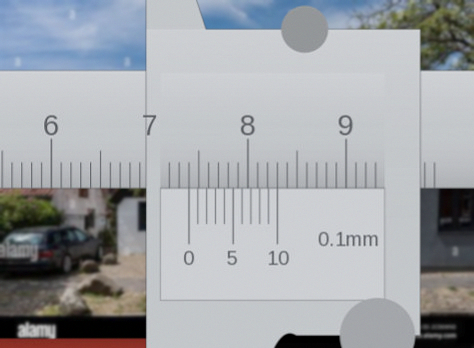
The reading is 74.0mm
